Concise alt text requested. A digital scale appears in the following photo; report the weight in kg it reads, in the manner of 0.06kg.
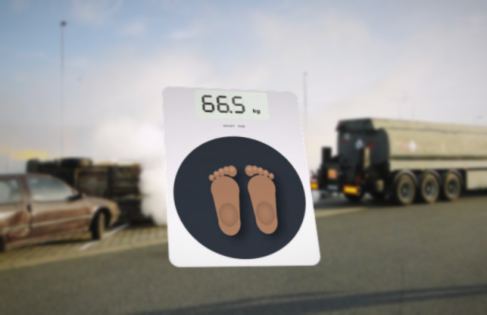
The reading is 66.5kg
